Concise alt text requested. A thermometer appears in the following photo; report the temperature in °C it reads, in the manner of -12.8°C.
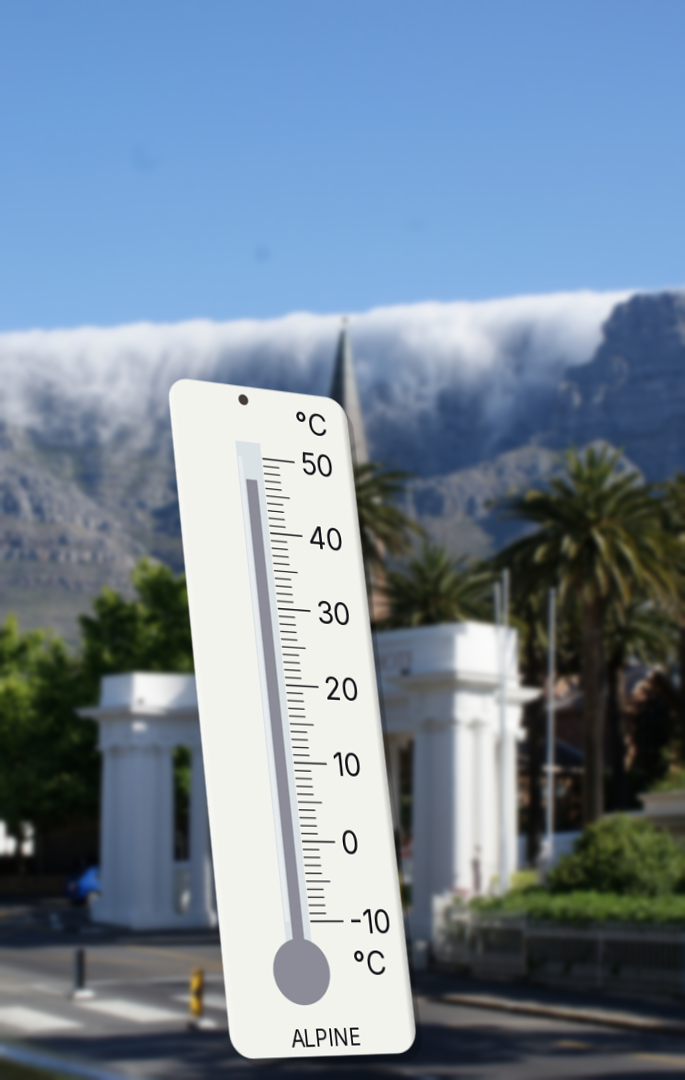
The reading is 47°C
